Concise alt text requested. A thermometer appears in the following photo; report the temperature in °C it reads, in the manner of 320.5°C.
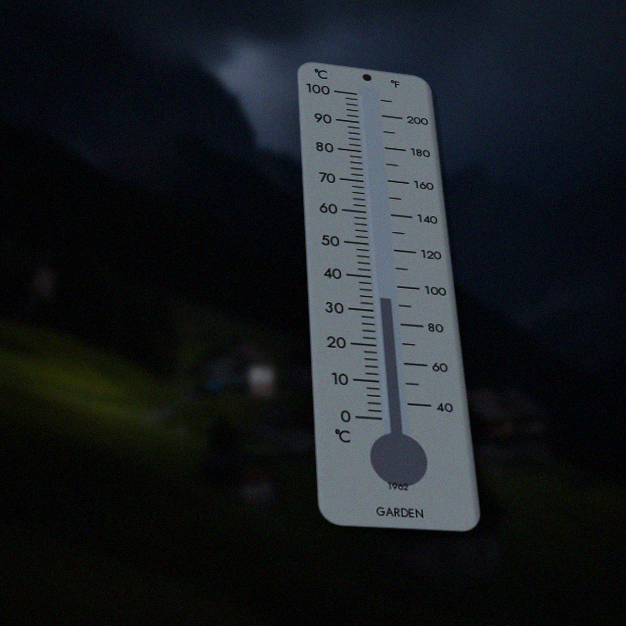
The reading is 34°C
